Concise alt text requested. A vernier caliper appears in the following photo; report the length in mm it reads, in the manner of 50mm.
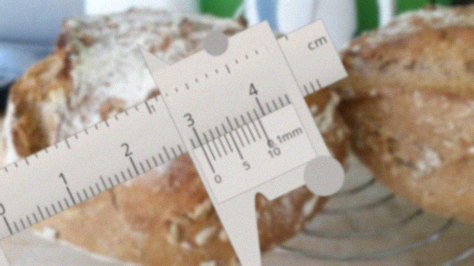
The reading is 30.0mm
